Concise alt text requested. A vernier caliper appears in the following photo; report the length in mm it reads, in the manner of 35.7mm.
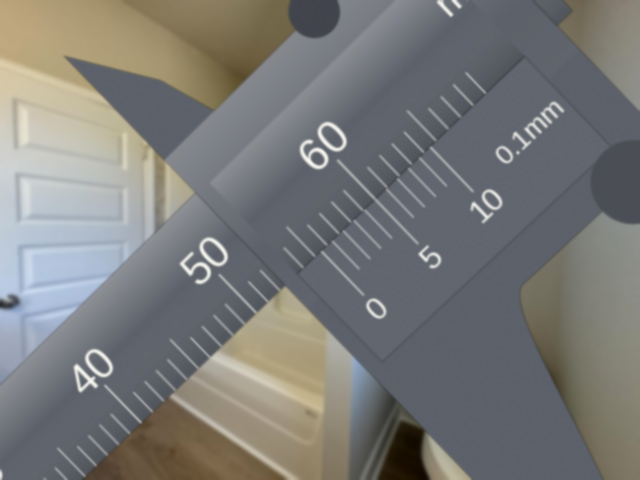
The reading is 55.5mm
